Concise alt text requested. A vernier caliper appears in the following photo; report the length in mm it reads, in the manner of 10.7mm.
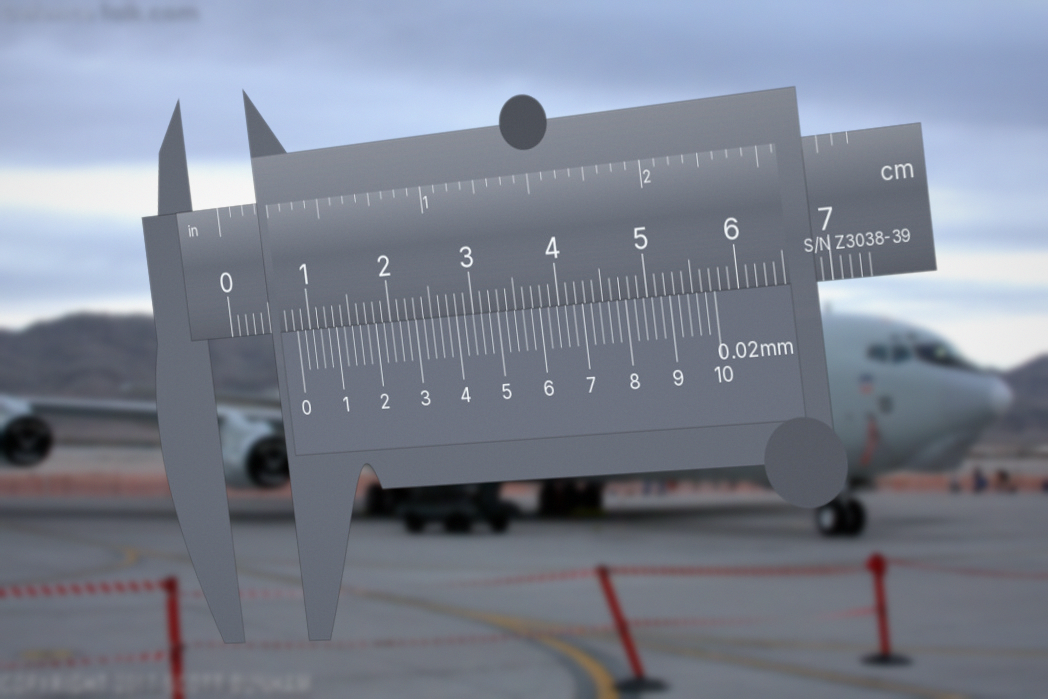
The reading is 8.4mm
